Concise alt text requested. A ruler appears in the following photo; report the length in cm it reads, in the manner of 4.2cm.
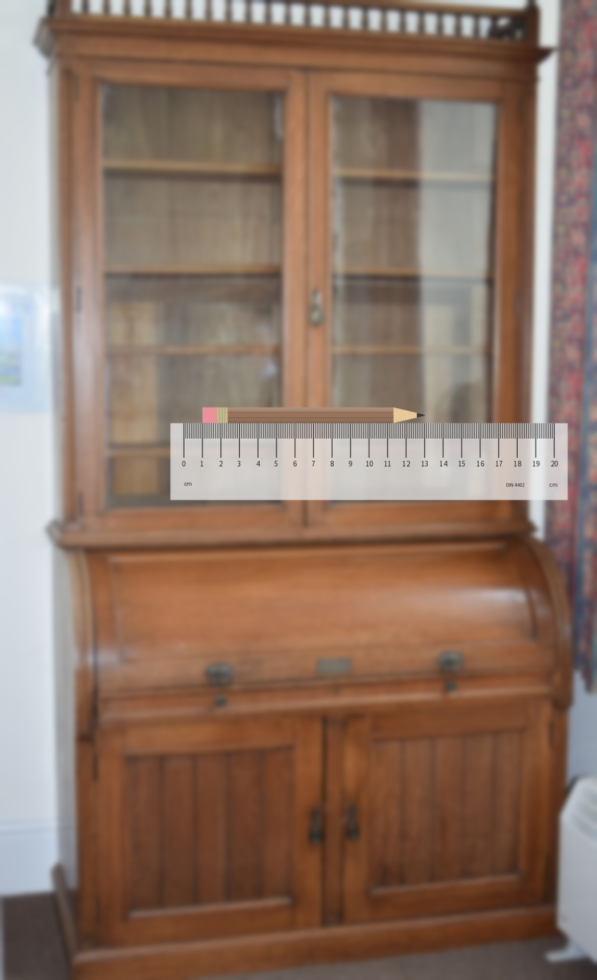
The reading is 12cm
